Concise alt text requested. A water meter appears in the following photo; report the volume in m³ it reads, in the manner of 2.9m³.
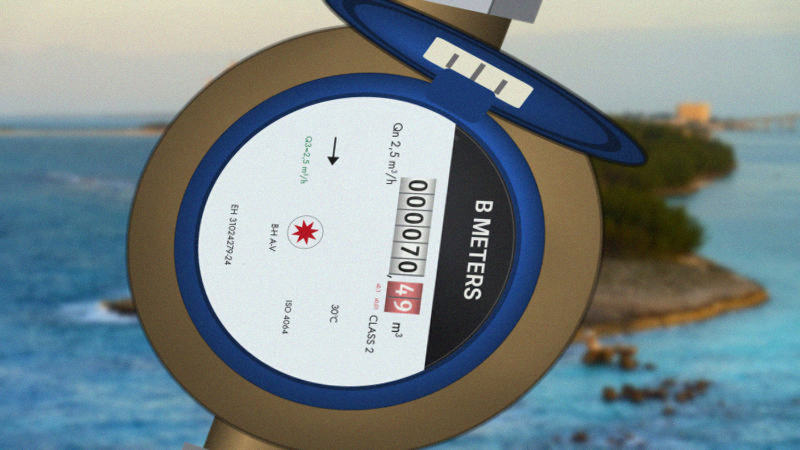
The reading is 70.49m³
